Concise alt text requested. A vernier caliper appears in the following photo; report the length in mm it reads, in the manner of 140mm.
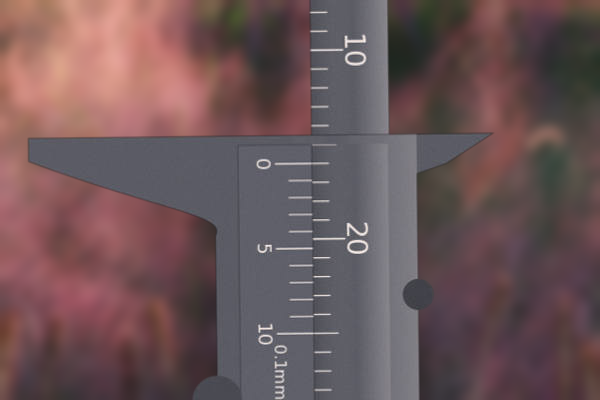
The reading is 16.0mm
